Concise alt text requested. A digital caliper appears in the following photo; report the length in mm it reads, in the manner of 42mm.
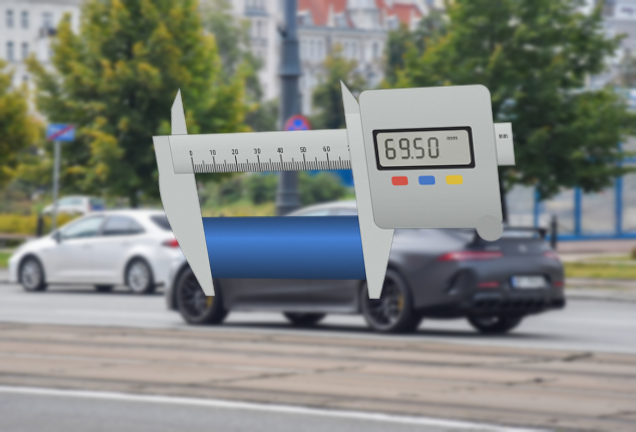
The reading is 69.50mm
